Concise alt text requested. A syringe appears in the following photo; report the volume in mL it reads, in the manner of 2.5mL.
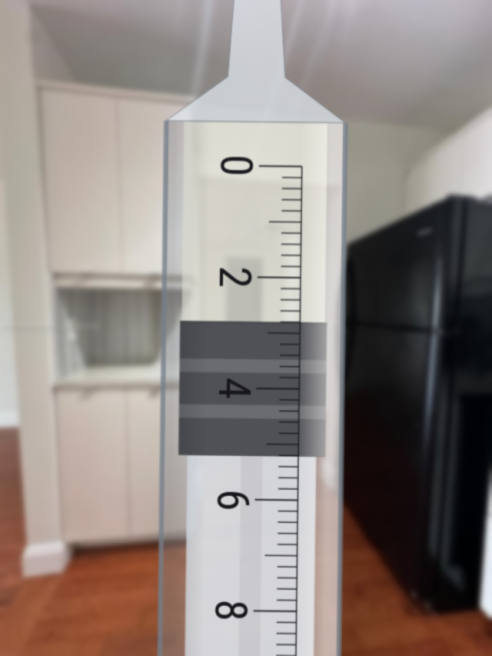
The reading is 2.8mL
